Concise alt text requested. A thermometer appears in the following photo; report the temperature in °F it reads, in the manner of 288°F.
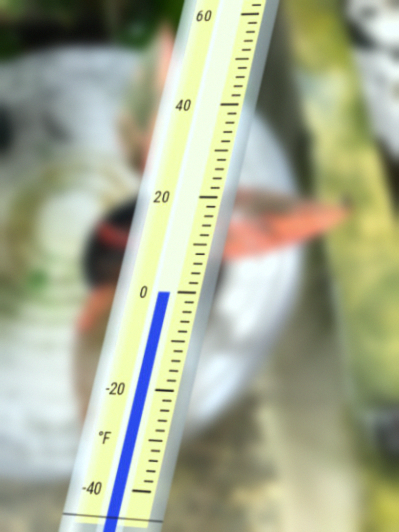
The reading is 0°F
